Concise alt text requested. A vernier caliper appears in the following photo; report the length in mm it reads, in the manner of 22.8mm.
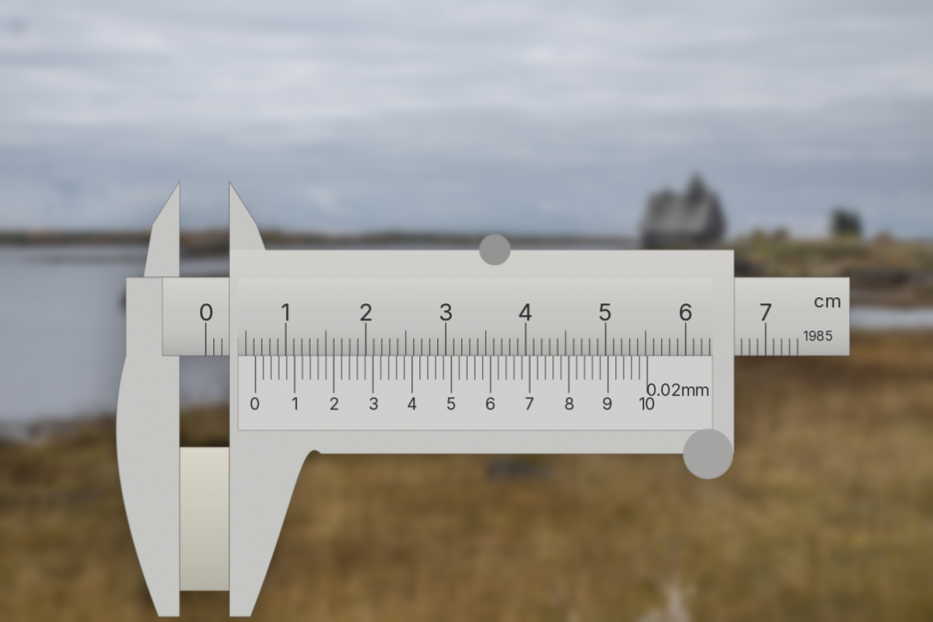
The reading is 6.2mm
